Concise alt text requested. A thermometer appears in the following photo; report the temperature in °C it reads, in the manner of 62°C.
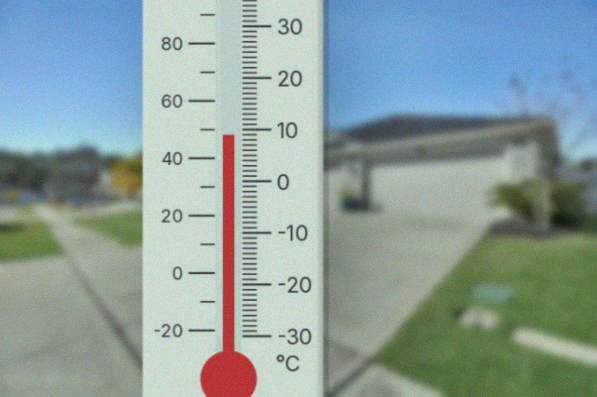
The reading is 9°C
